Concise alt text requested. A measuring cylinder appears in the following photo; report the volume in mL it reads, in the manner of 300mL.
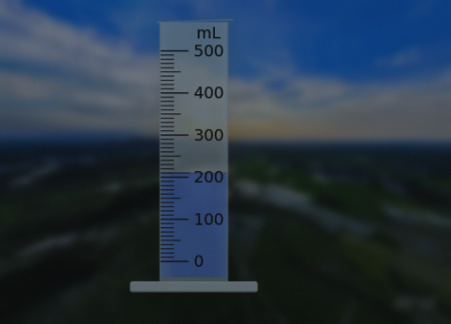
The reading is 210mL
